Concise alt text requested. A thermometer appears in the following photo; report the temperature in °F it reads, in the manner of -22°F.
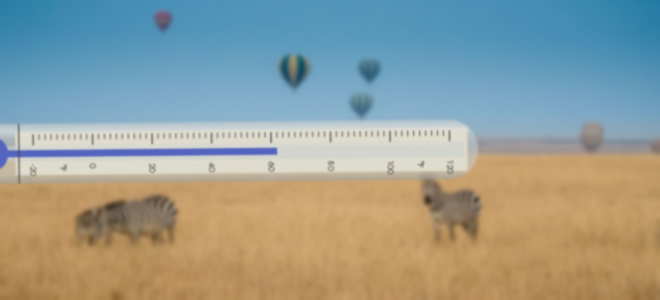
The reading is 62°F
